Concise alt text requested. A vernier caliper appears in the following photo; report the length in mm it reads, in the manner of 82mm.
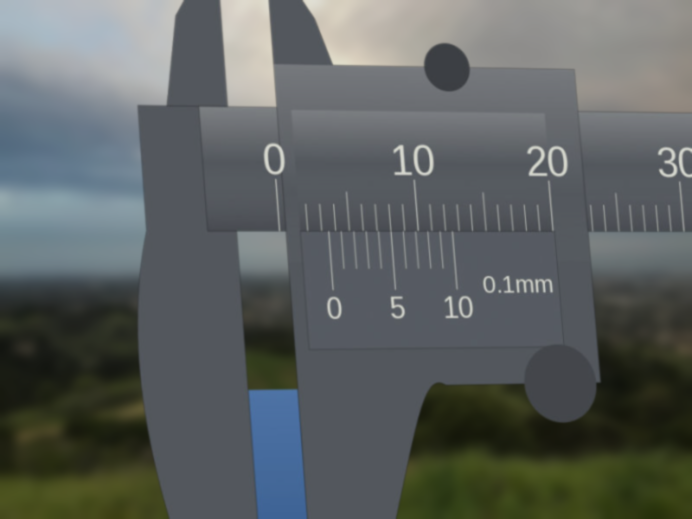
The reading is 3.5mm
